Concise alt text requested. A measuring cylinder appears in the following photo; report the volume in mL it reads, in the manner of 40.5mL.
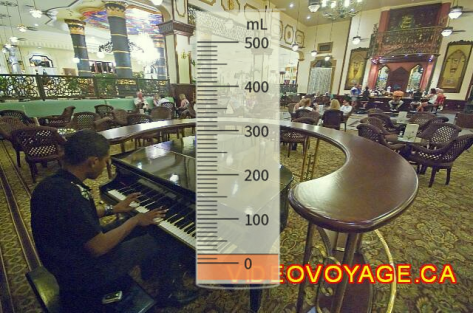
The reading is 20mL
